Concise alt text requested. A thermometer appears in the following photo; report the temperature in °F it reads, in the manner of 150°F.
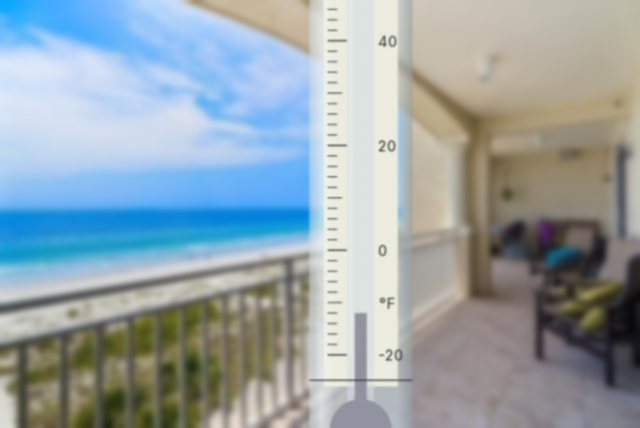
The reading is -12°F
